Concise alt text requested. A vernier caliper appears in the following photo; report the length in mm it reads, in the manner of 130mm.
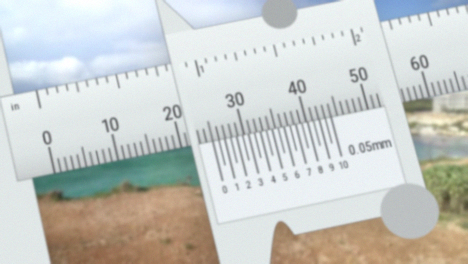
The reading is 25.0mm
